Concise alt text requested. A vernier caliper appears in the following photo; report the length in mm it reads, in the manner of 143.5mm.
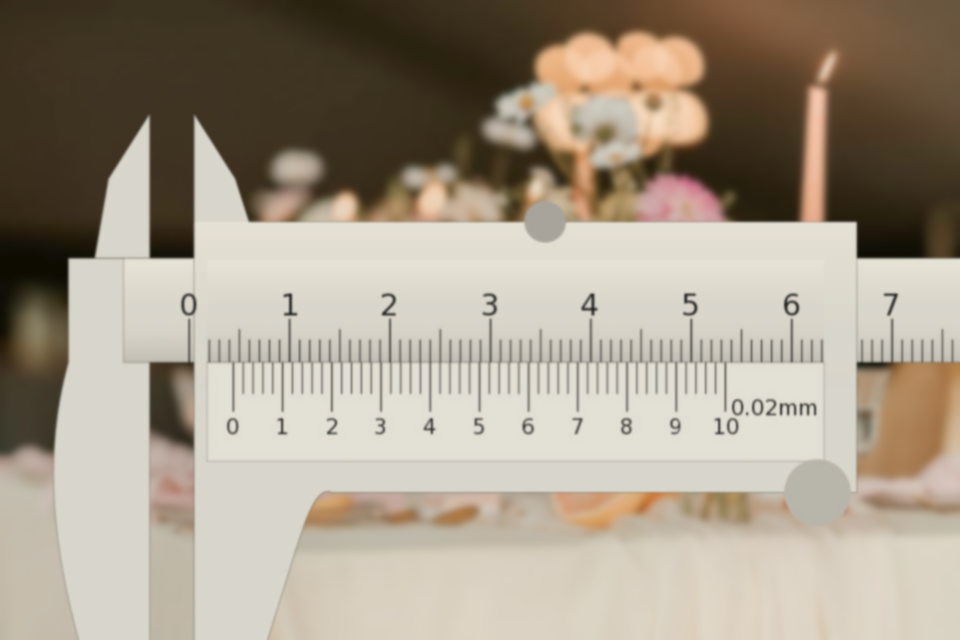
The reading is 4.4mm
